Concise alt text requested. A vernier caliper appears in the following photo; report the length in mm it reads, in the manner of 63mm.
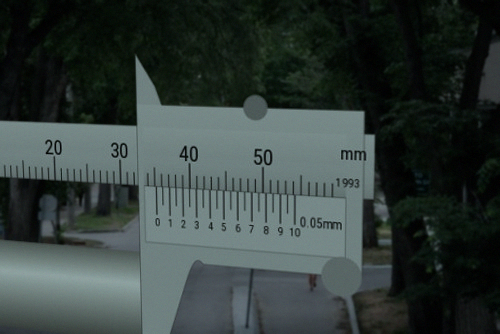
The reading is 35.2mm
